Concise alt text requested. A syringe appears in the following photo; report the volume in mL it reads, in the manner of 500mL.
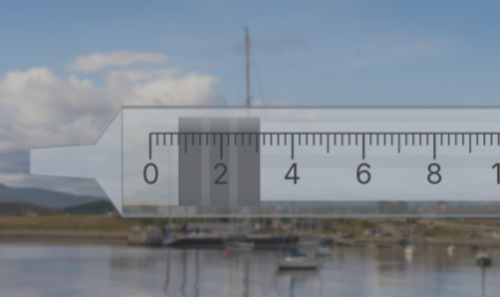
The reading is 0.8mL
